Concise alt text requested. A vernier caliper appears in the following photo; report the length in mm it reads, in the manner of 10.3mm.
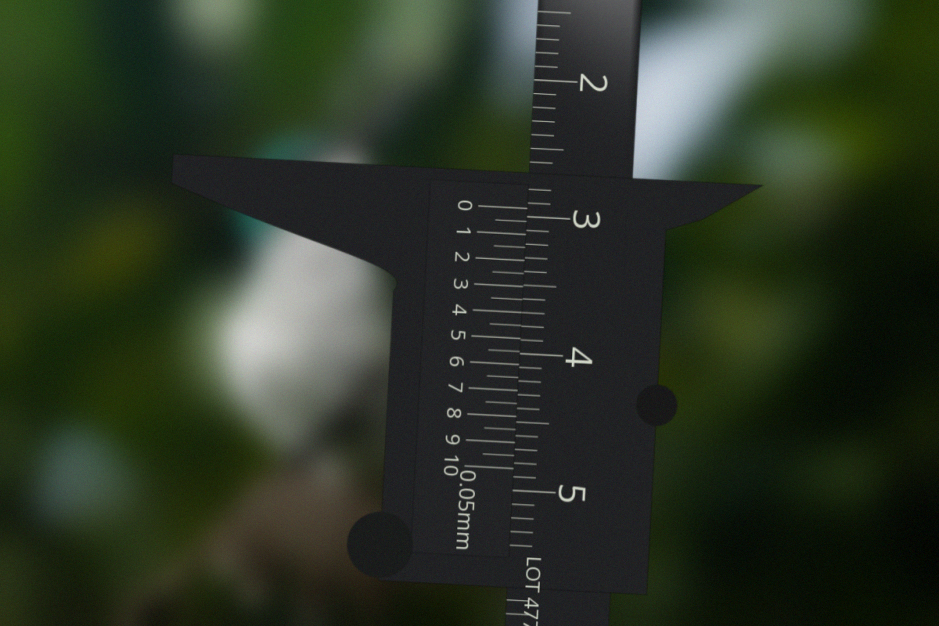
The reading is 29.4mm
